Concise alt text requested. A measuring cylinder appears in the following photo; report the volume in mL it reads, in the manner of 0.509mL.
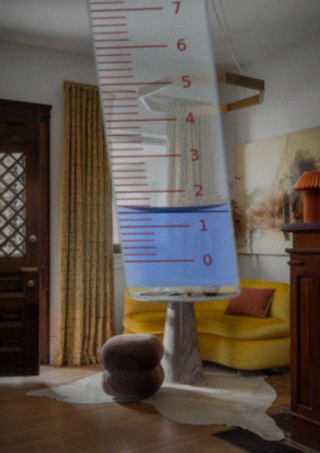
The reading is 1.4mL
